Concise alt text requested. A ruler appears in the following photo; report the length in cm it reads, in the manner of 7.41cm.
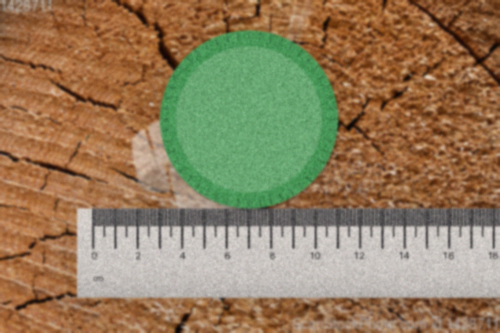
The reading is 8cm
